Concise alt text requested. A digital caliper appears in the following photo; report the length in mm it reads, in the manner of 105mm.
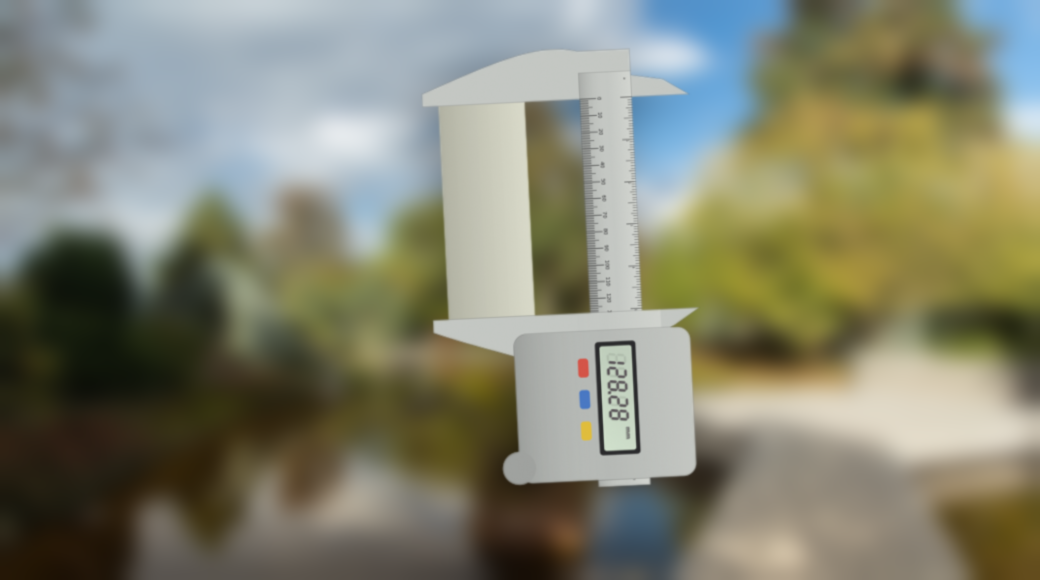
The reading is 128.28mm
